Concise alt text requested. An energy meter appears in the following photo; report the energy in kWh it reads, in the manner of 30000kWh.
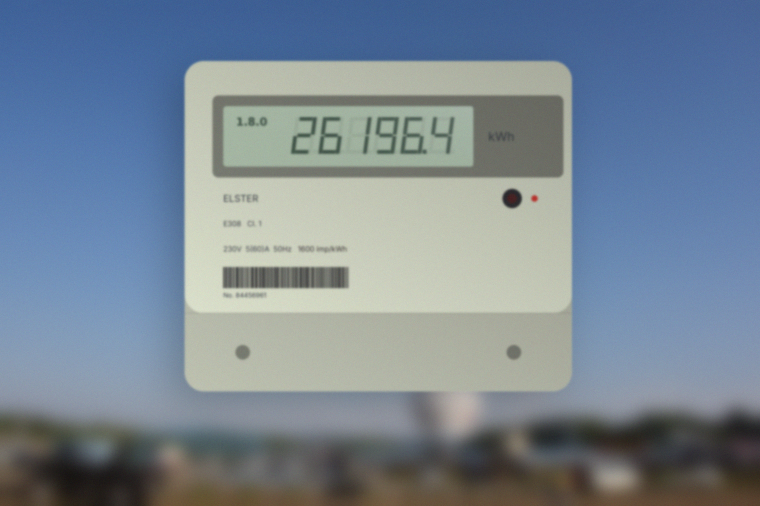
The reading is 26196.4kWh
